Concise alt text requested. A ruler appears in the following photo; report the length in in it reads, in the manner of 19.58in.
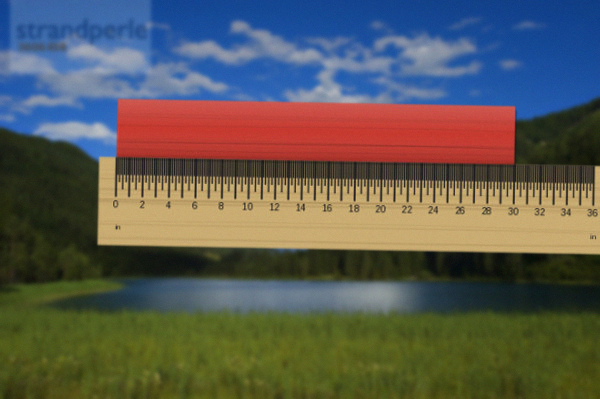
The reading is 30in
